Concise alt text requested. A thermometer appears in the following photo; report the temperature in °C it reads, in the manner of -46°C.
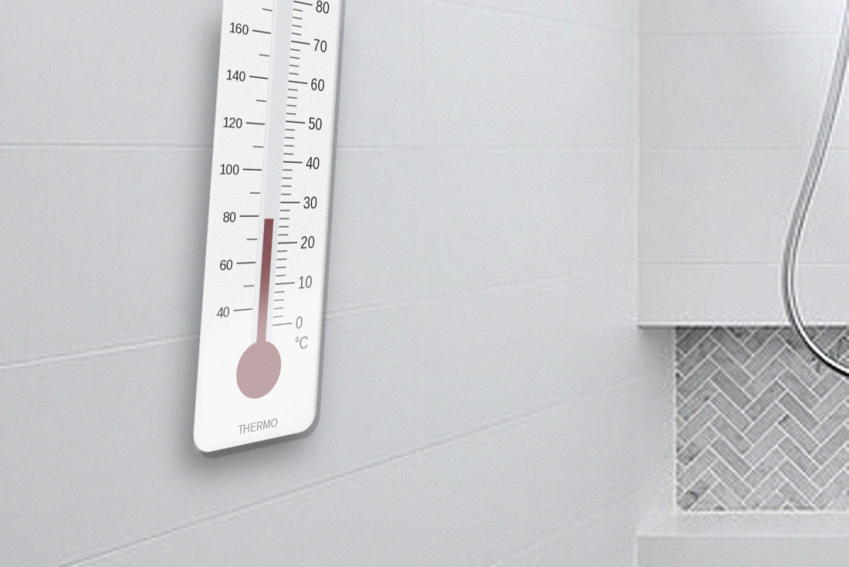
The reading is 26°C
